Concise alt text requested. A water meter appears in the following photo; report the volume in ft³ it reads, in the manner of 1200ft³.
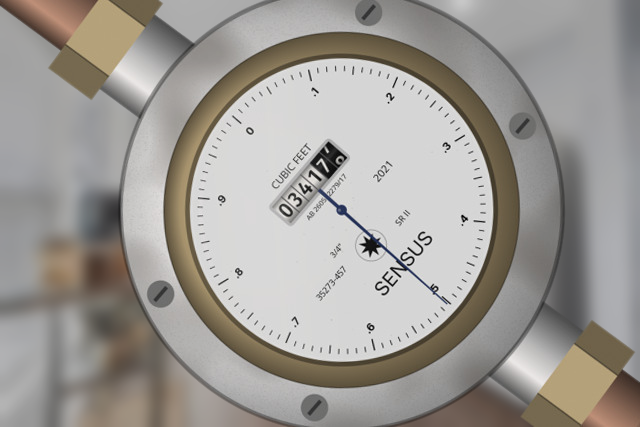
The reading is 34177.50ft³
